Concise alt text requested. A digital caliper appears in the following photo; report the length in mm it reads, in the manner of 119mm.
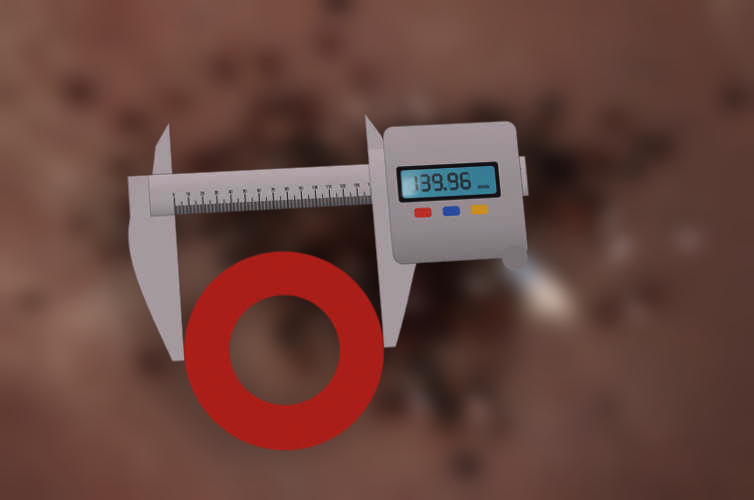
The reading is 139.96mm
